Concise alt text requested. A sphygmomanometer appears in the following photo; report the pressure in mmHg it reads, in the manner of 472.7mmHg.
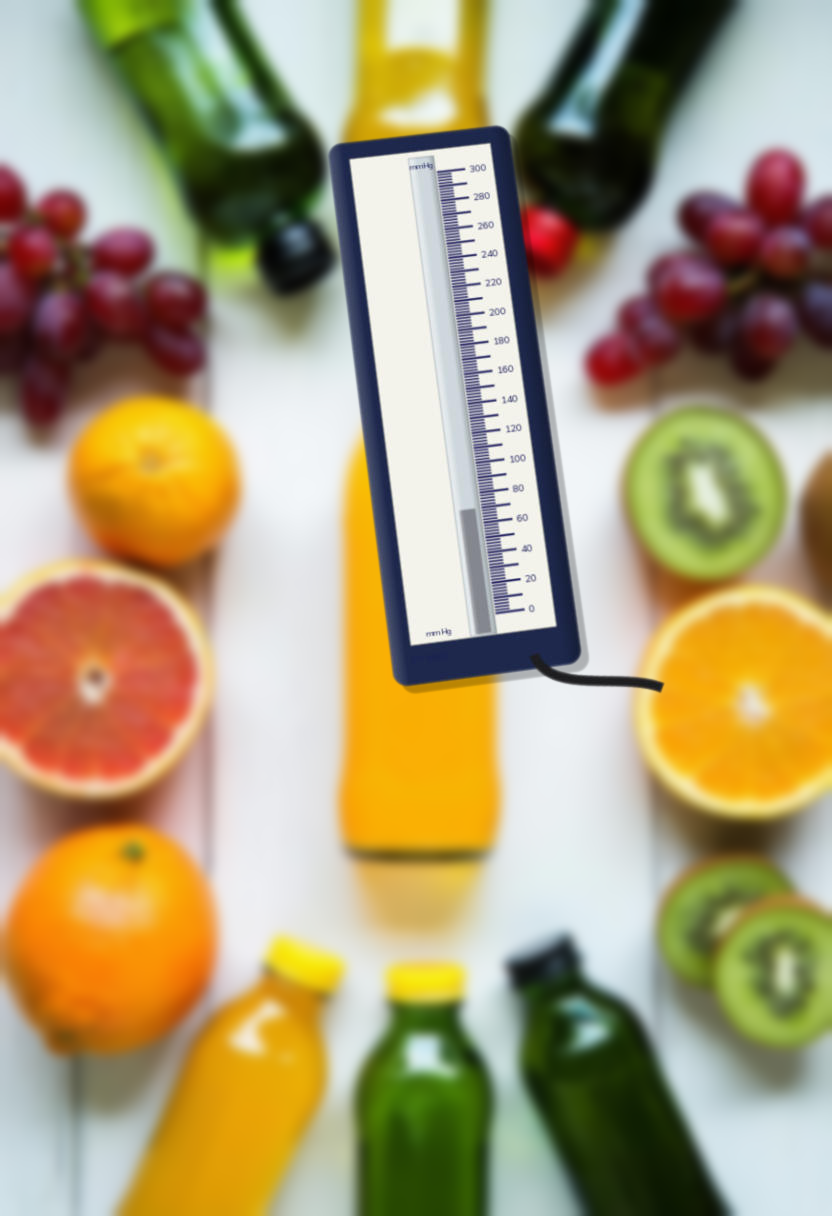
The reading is 70mmHg
